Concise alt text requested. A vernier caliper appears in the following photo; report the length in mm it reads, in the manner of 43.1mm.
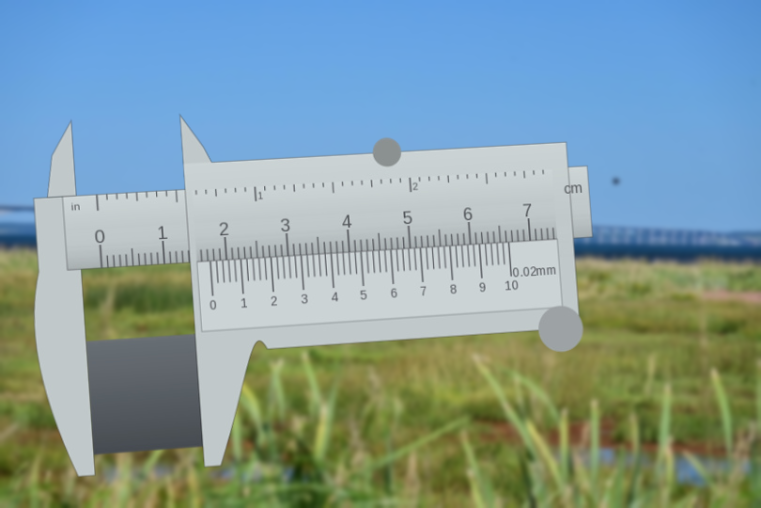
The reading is 17.4mm
